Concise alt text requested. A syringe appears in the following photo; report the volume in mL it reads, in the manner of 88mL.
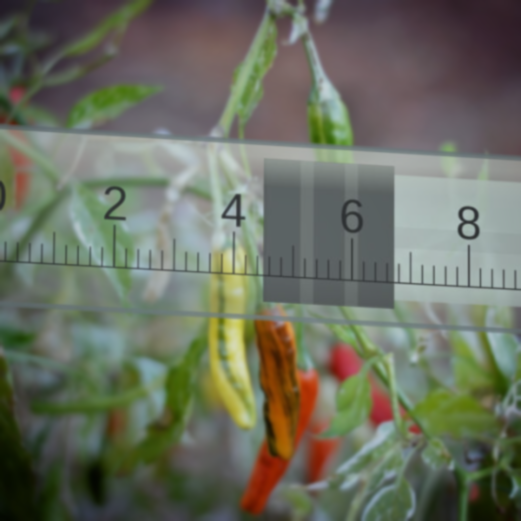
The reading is 4.5mL
